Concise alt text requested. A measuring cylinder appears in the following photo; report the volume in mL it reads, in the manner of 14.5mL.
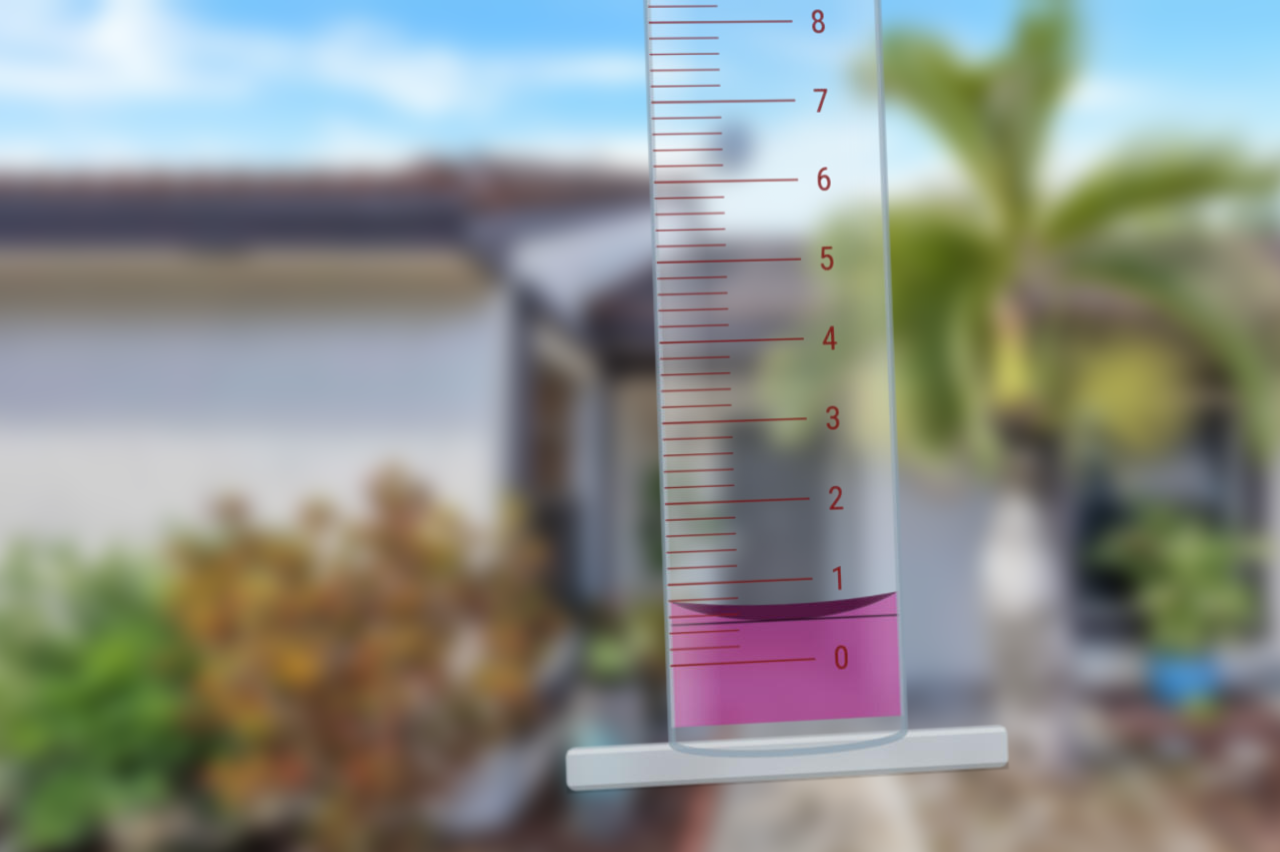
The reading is 0.5mL
